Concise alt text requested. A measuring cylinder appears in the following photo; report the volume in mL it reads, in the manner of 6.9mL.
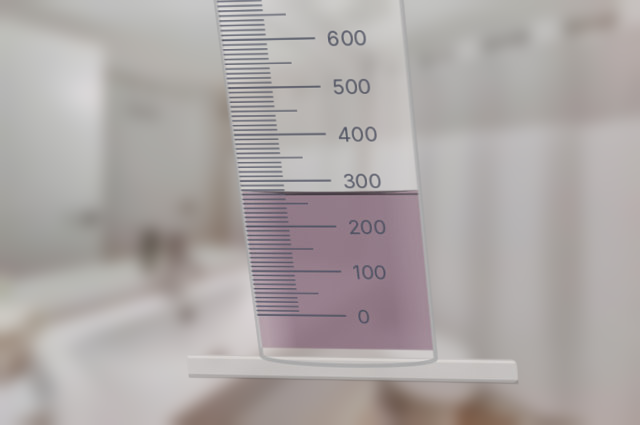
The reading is 270mL
